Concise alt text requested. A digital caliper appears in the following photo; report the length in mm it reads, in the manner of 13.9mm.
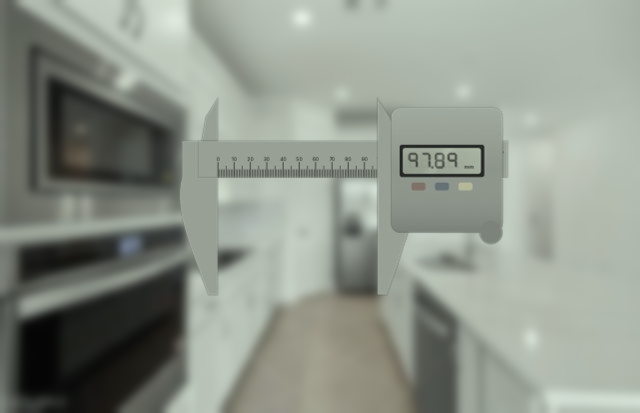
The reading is 97.89mm
